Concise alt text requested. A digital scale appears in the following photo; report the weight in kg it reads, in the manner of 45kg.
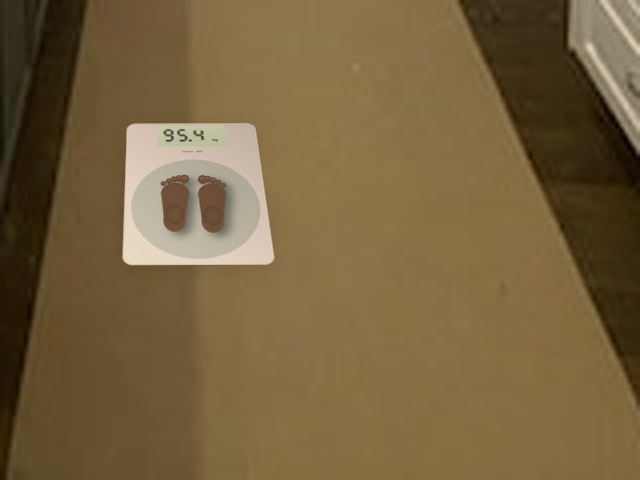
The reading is 95.4kg
